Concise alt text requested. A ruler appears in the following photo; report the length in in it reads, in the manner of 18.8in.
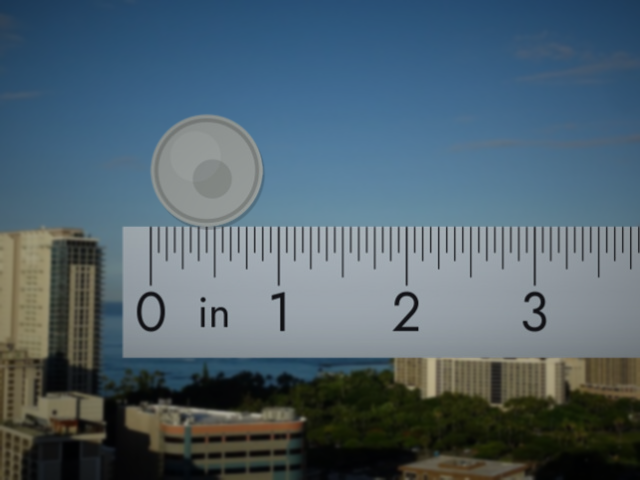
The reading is 0.875in
